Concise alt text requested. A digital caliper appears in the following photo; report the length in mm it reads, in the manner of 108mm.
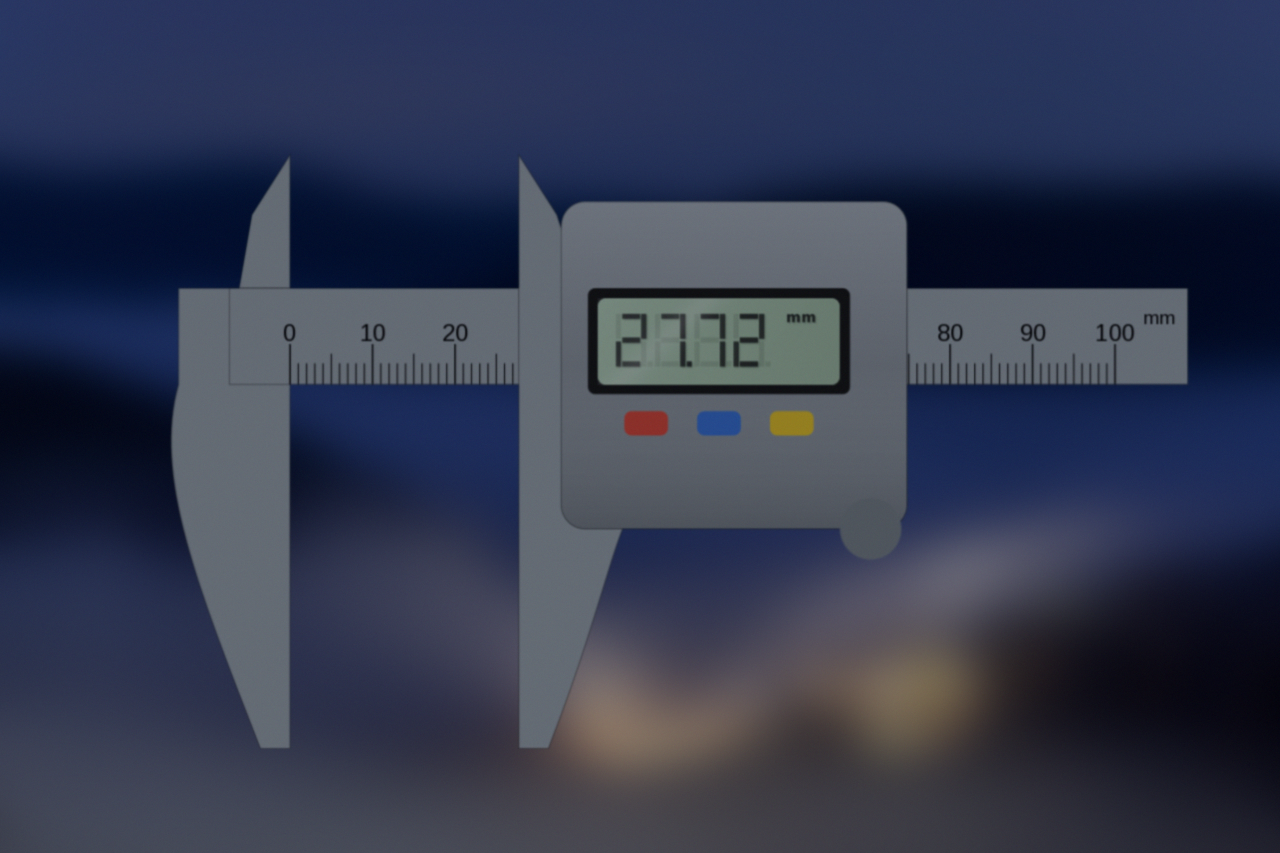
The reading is 27.72mm
